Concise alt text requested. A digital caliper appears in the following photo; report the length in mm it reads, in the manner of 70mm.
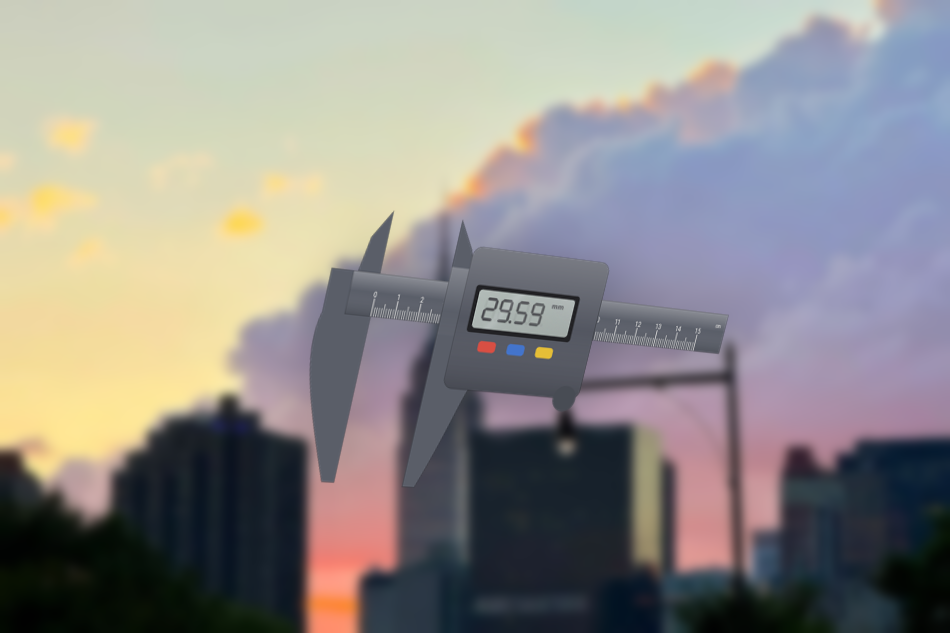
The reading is 29.59mm
